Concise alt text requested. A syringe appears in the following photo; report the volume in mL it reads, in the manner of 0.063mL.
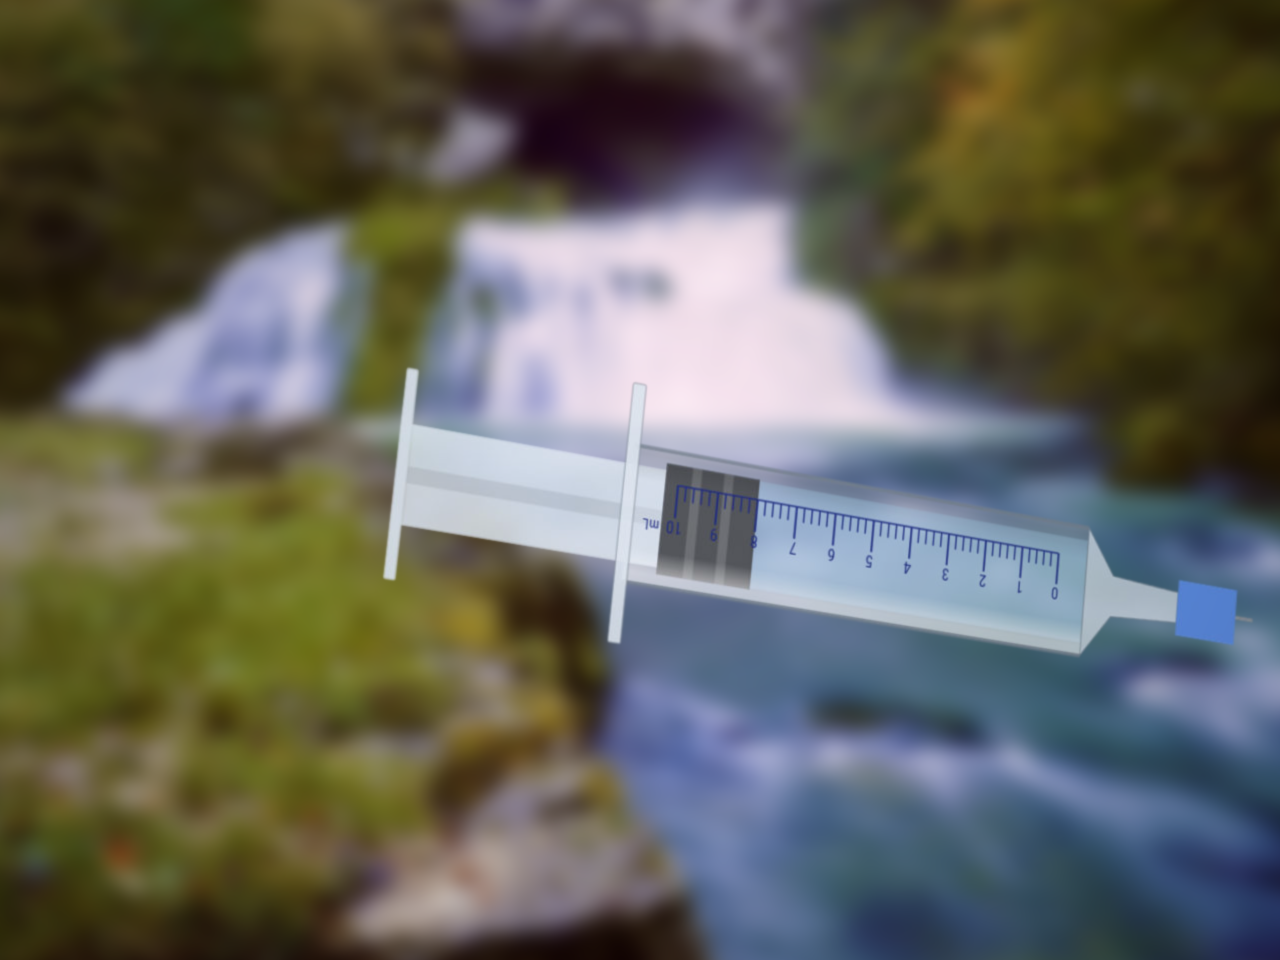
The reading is 8mL
